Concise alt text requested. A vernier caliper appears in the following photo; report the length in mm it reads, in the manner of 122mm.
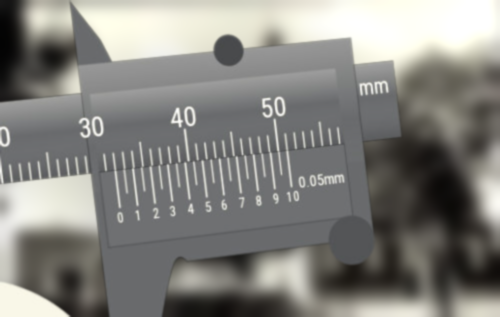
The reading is 32.0mm
